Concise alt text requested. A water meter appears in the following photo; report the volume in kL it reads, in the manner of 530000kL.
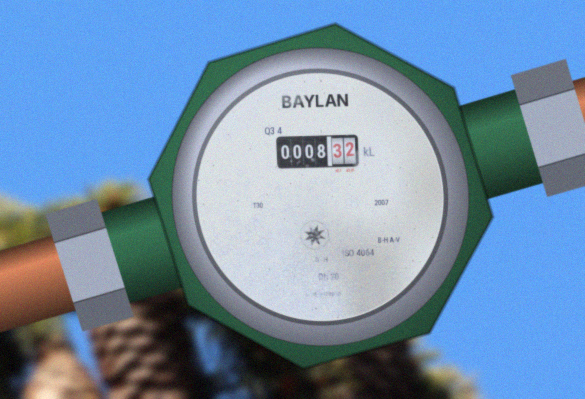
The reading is 8.32kL
